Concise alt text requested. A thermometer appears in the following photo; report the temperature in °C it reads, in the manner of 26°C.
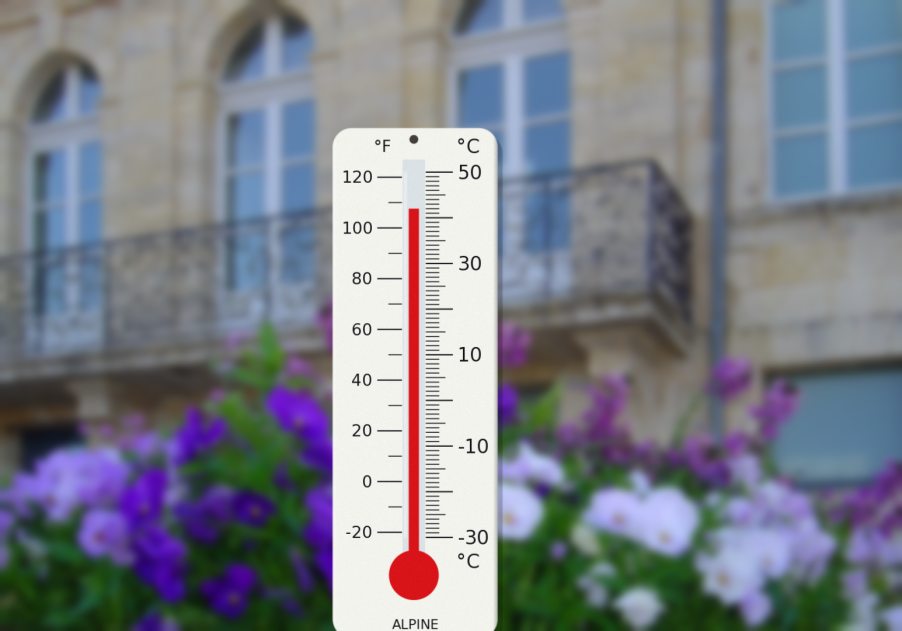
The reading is 42°C
